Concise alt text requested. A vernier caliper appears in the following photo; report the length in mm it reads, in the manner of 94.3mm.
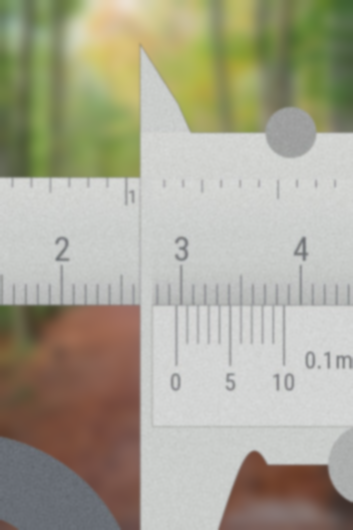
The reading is 29.6mm
